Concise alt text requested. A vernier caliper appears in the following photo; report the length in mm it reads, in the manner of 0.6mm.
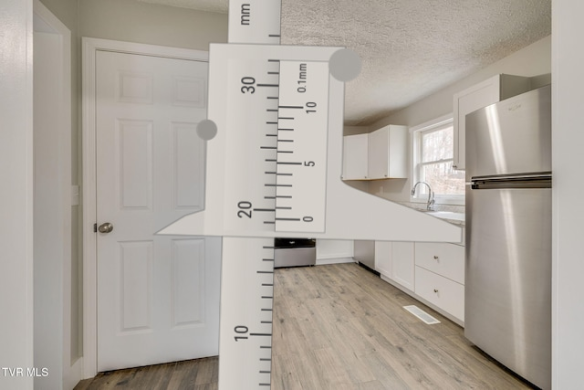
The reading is 19.3mm
